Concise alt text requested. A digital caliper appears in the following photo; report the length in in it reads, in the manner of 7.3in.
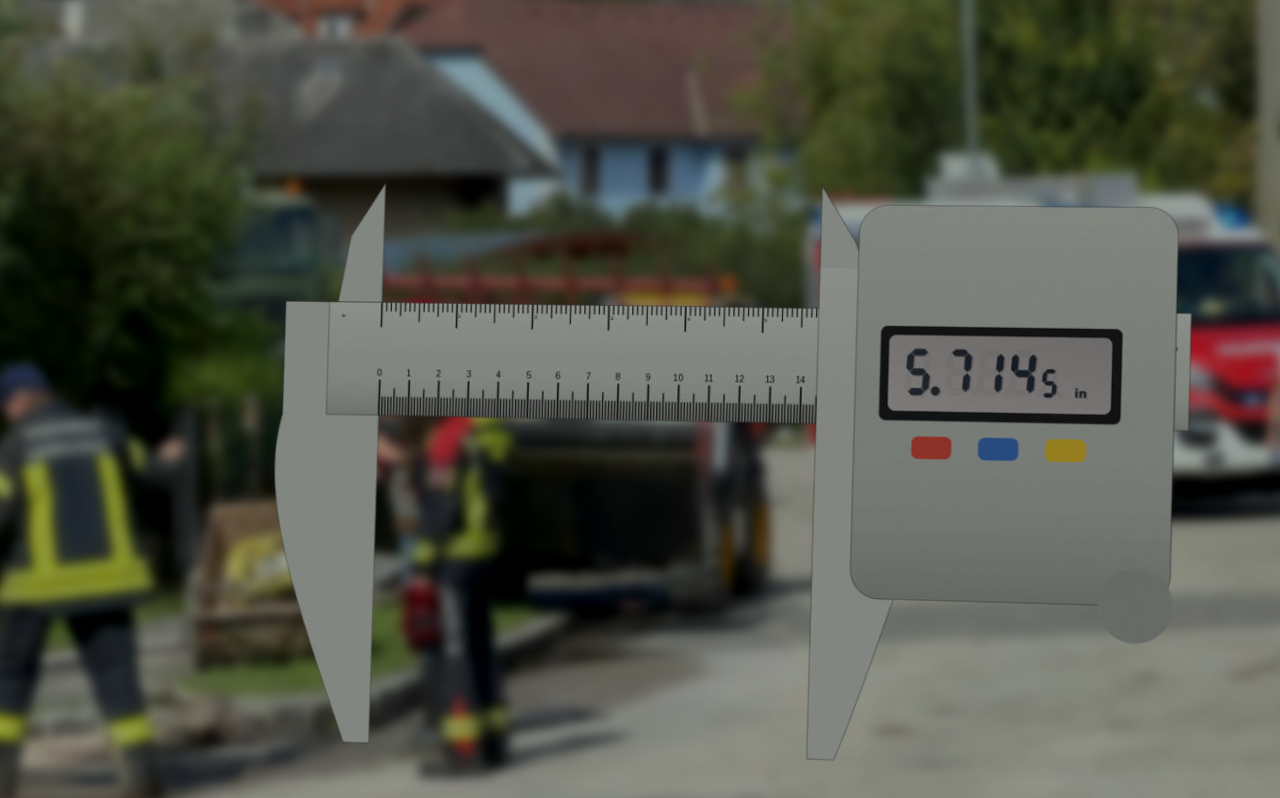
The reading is 5.7145in
